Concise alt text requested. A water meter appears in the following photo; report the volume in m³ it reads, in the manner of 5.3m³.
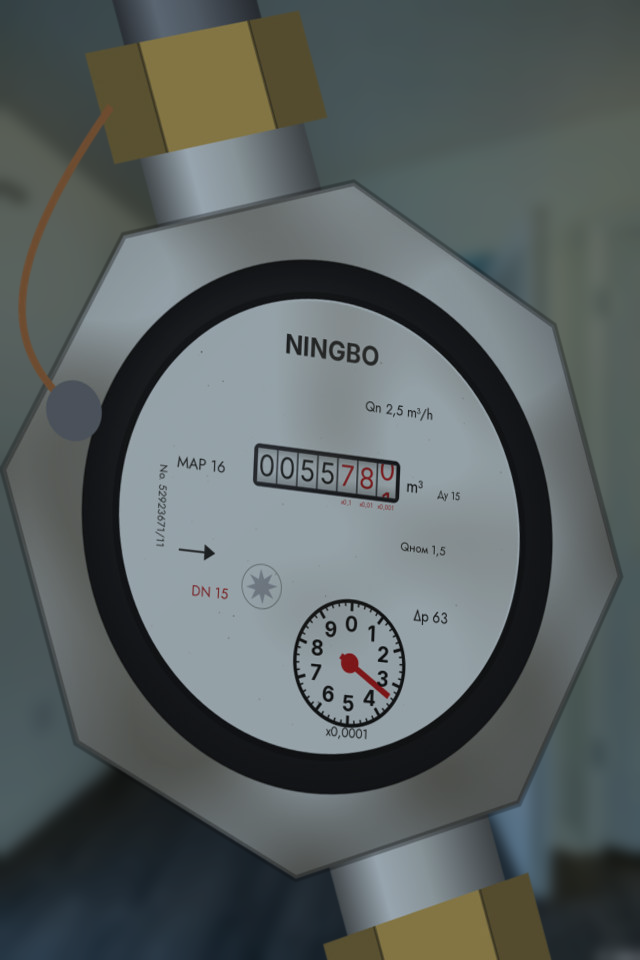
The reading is 55.7803m³
